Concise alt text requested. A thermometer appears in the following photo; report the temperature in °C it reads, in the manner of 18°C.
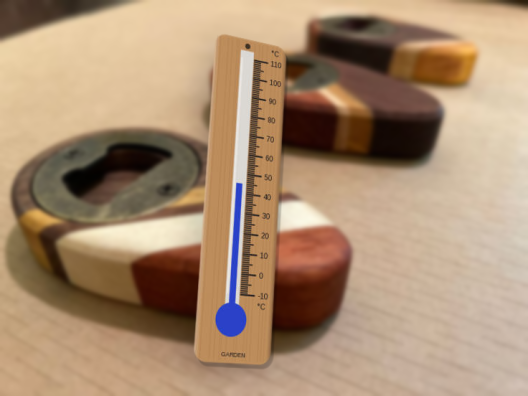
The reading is 45°C
